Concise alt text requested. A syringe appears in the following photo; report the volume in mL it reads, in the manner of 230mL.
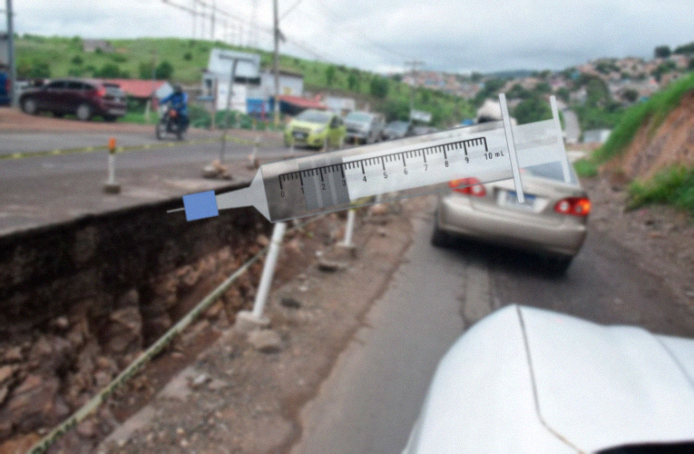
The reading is 1mL
